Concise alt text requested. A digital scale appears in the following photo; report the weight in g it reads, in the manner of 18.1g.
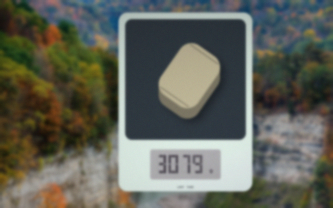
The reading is 3079g
